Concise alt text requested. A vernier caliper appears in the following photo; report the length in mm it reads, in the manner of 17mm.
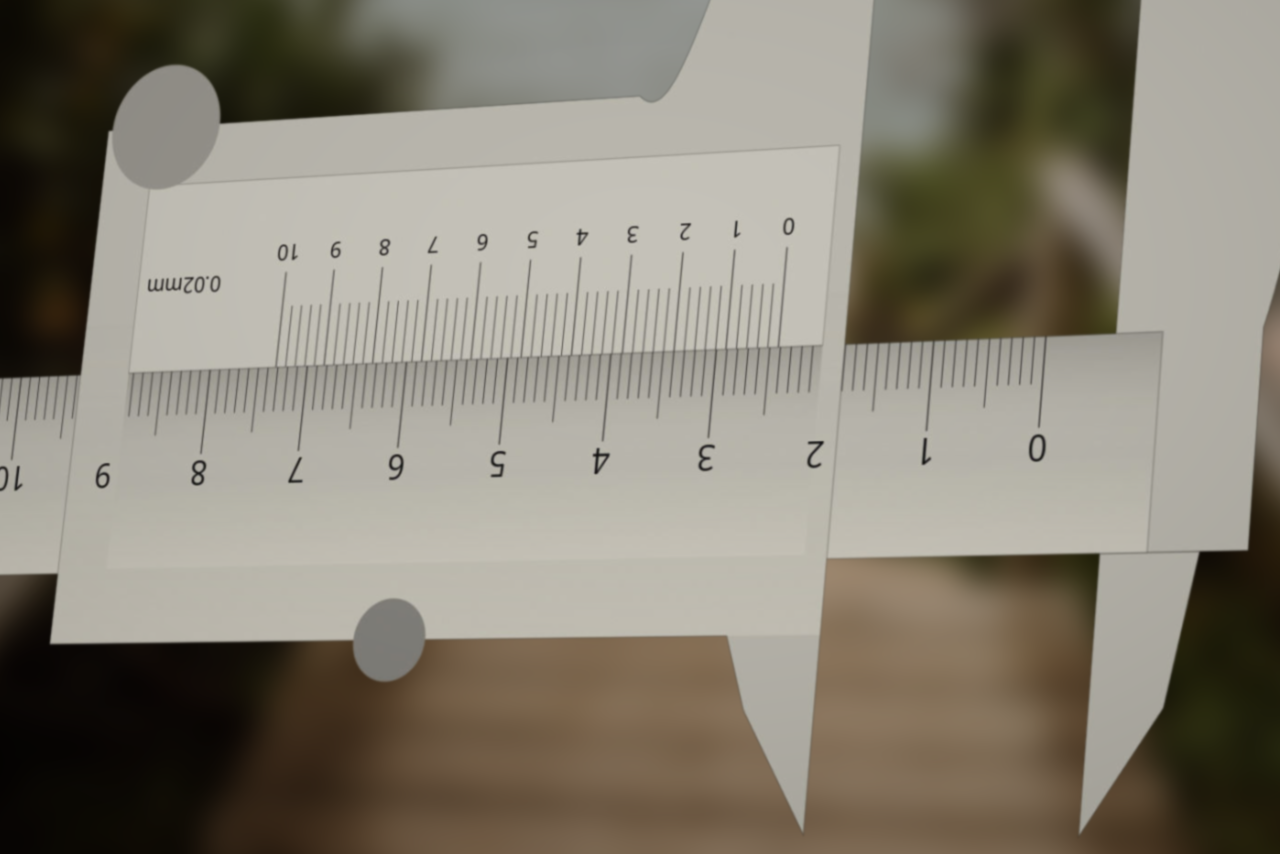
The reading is 24.2mm
